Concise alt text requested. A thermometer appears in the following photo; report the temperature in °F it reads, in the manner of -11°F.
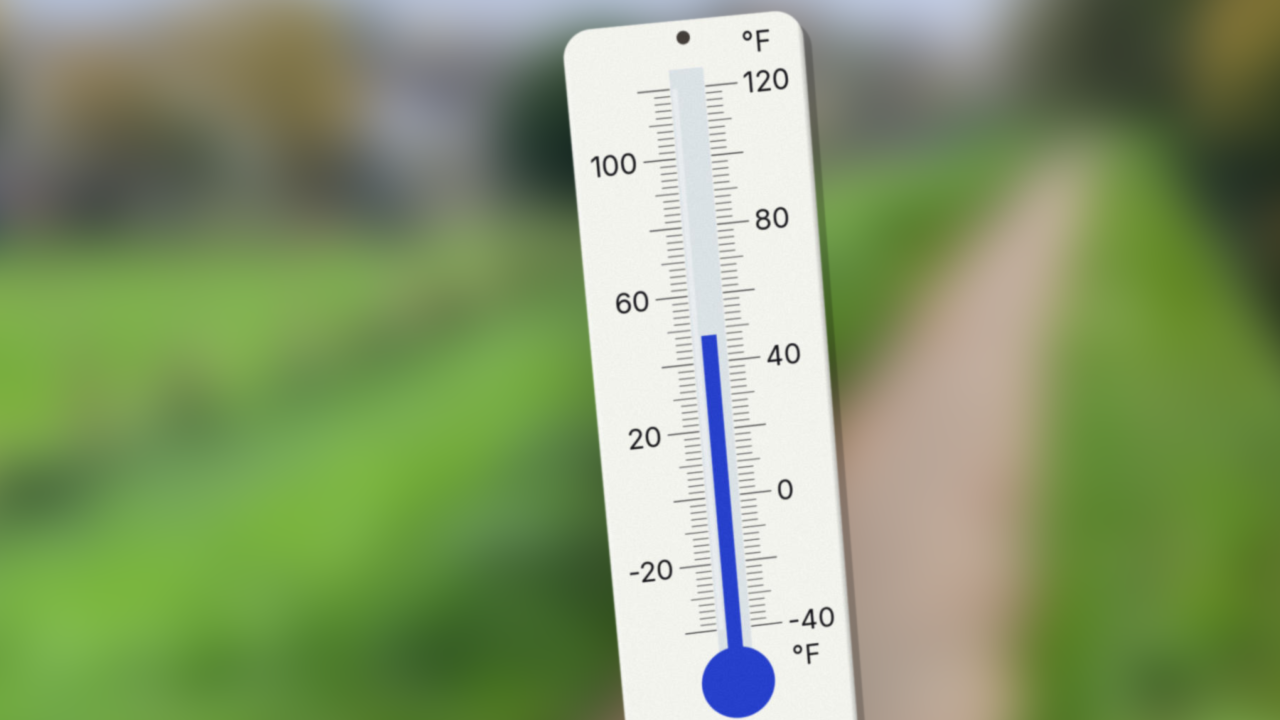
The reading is 48°F
